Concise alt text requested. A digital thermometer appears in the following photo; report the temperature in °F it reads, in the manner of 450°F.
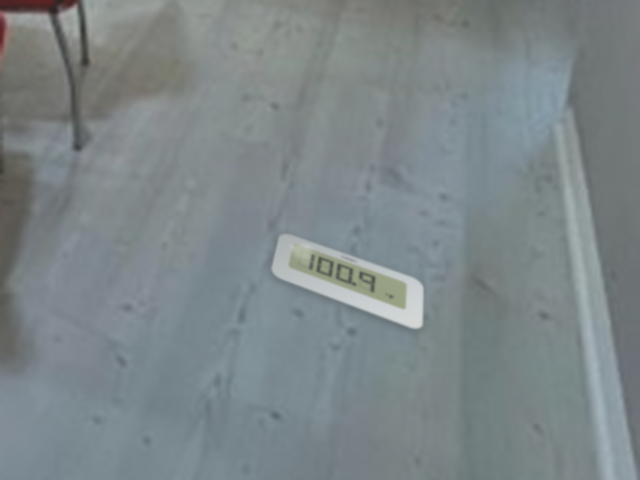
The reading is 100.9°F
